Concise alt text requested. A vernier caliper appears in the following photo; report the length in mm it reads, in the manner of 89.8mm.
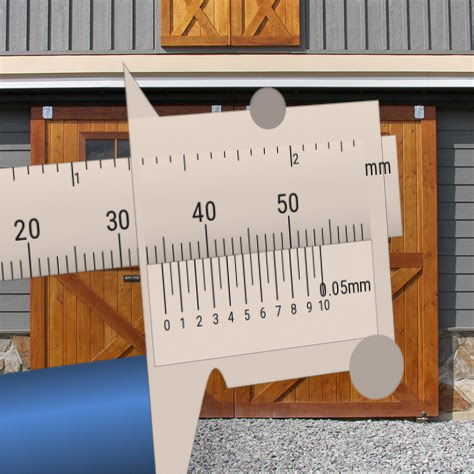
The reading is 34.6mm
